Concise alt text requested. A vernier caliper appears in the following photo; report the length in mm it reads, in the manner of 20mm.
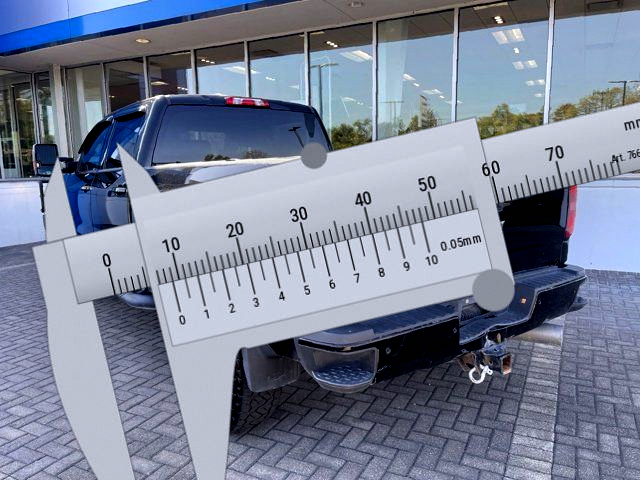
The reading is 9.0mm
